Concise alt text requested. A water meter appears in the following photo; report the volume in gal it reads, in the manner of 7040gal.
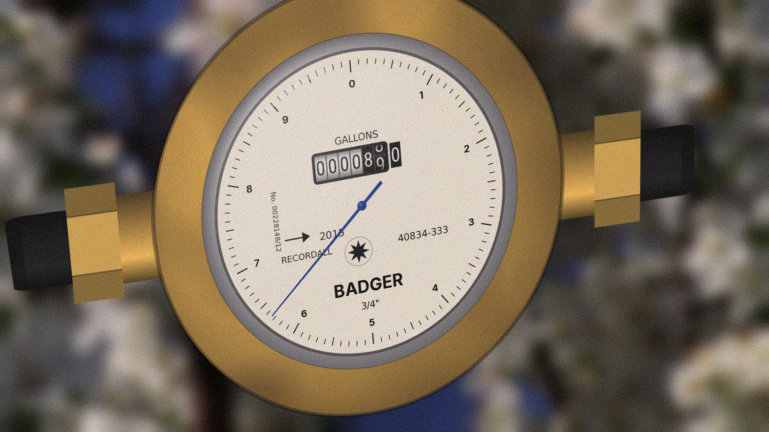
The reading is 886.3gal
